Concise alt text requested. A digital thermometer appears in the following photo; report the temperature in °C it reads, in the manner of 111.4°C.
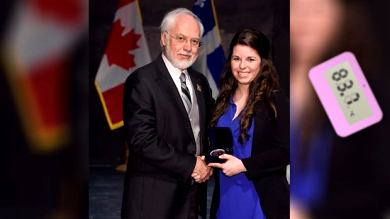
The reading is 83.7°C
